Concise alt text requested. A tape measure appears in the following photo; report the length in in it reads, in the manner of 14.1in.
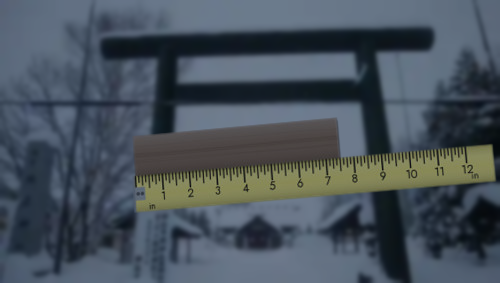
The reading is 7.5in
